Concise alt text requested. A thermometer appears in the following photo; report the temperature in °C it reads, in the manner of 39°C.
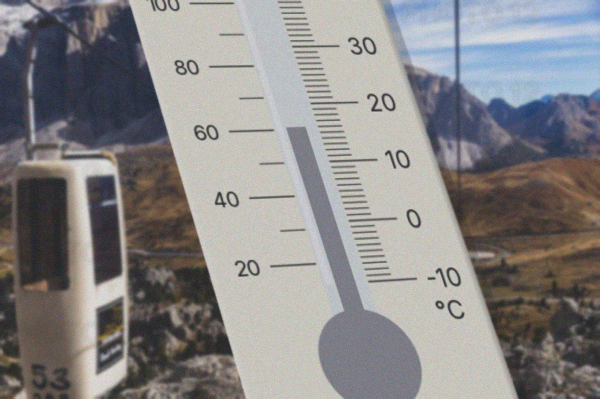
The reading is 16°C
